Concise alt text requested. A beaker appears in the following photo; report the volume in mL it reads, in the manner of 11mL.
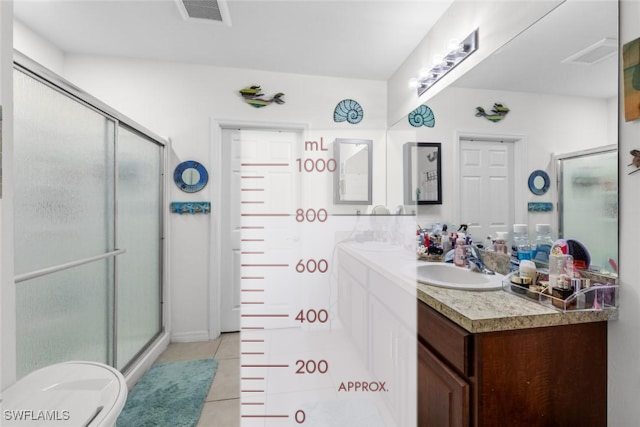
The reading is 800mL
